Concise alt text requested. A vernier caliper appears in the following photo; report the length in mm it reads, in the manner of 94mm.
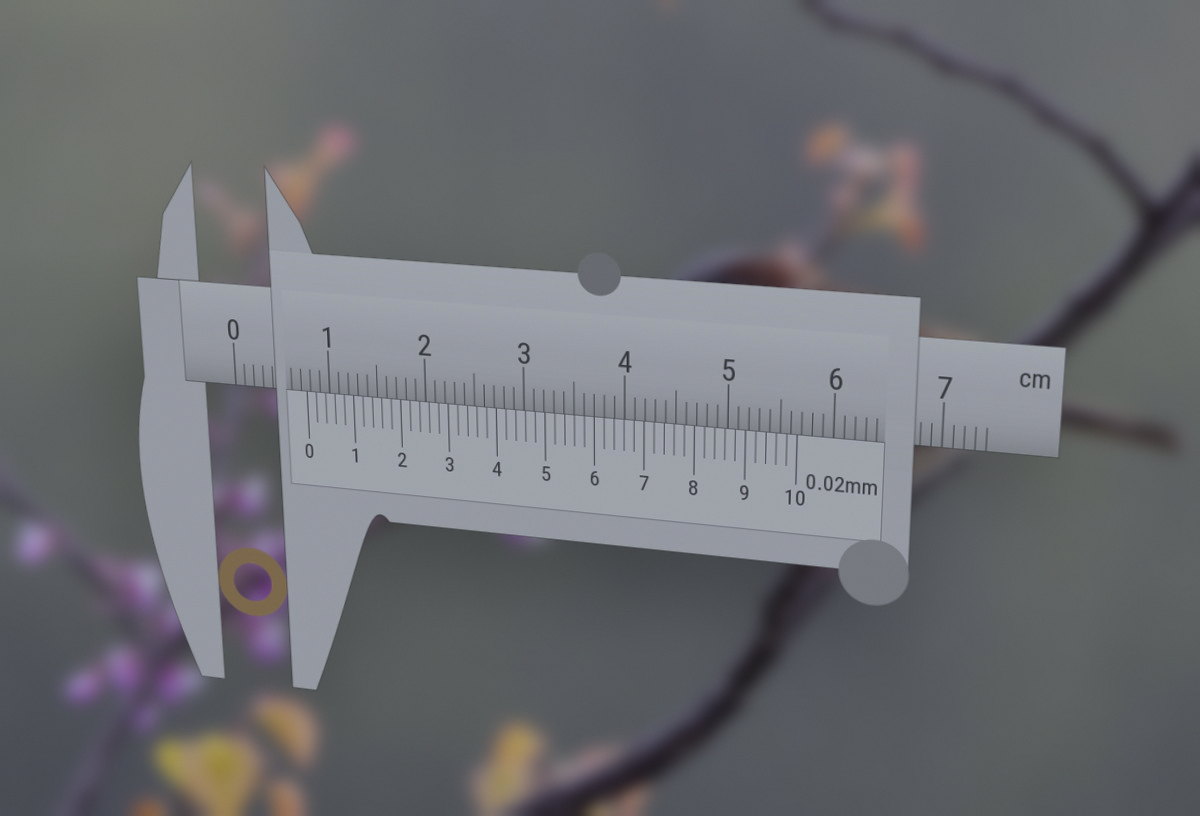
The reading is 7.6mm
